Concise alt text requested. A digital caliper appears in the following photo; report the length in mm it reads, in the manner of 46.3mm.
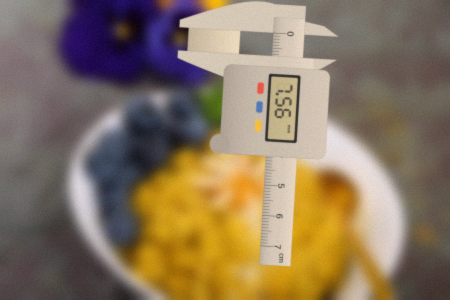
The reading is 7.56mm
